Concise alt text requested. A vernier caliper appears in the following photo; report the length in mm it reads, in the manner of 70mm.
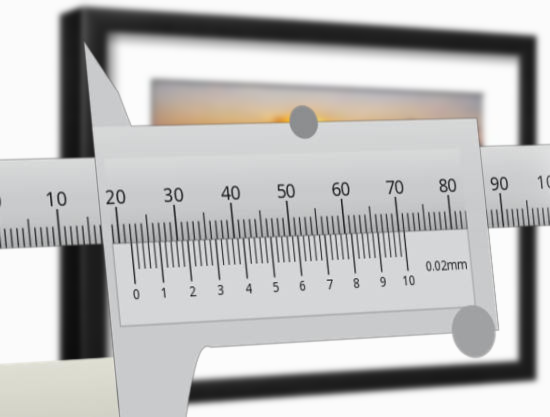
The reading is 22.0mm
